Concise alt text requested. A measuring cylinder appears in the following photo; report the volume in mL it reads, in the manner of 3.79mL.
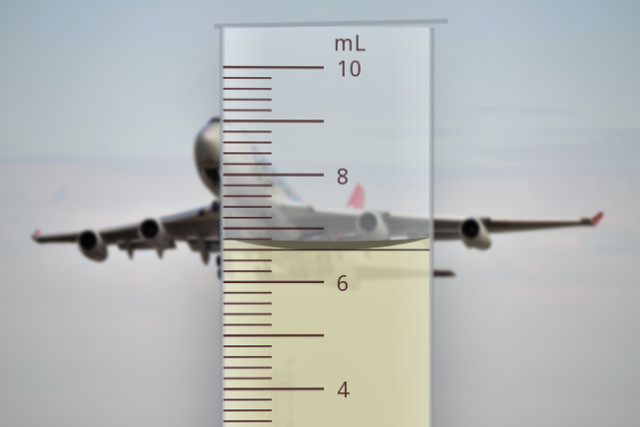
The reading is 6.6mL
